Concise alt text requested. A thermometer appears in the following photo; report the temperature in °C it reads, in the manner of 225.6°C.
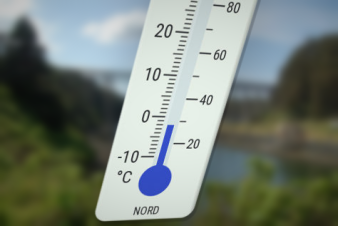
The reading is -2°C
